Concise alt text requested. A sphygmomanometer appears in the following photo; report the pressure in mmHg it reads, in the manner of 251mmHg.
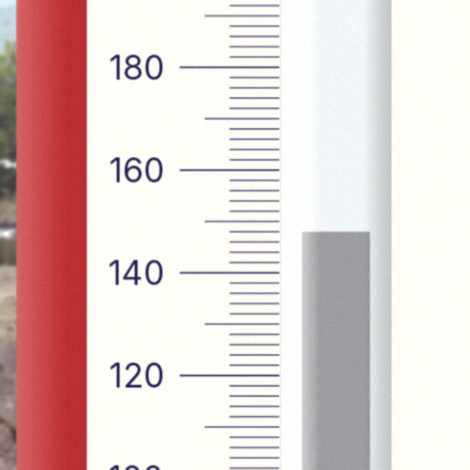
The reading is 148mmHg
